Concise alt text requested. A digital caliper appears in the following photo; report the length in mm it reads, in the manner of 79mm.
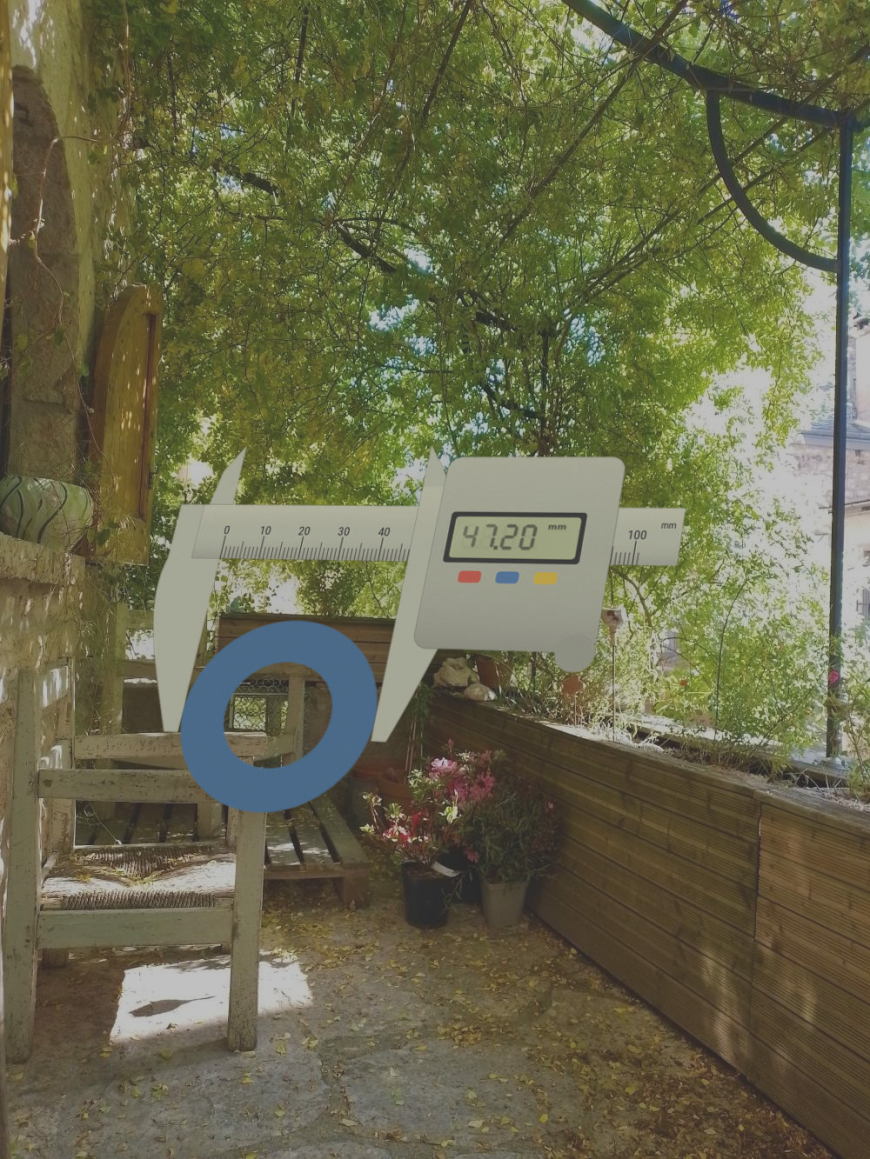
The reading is 47.20mm
